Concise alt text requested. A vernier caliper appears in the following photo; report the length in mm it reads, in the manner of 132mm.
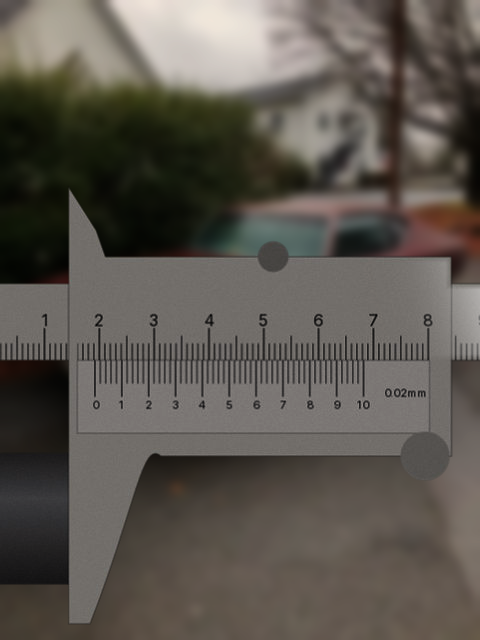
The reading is 19.2mm
